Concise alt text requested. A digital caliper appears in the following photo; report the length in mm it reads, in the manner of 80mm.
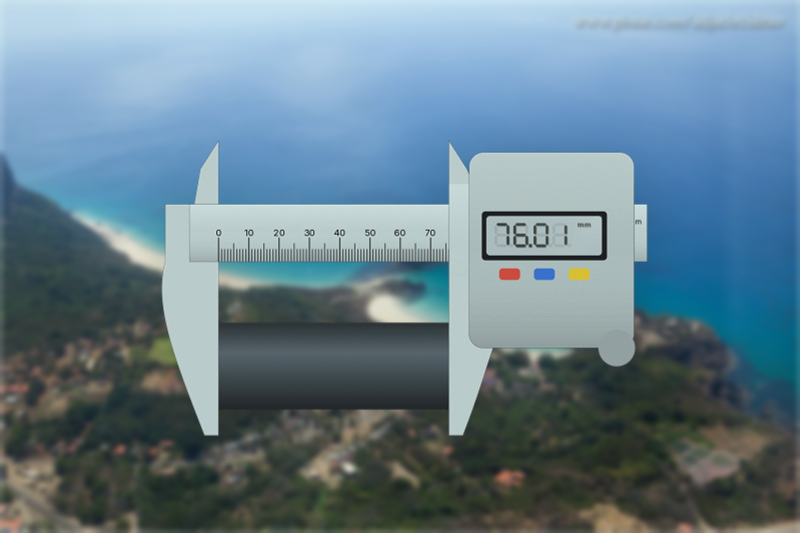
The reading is 76.01mm
